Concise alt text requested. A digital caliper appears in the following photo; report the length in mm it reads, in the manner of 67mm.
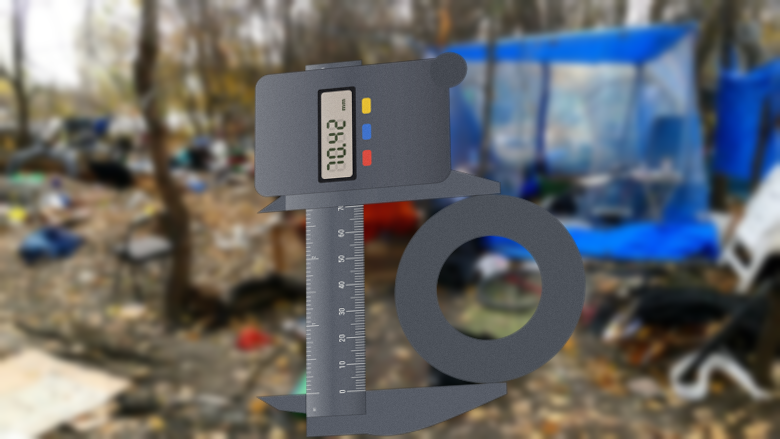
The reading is 70.42mm
